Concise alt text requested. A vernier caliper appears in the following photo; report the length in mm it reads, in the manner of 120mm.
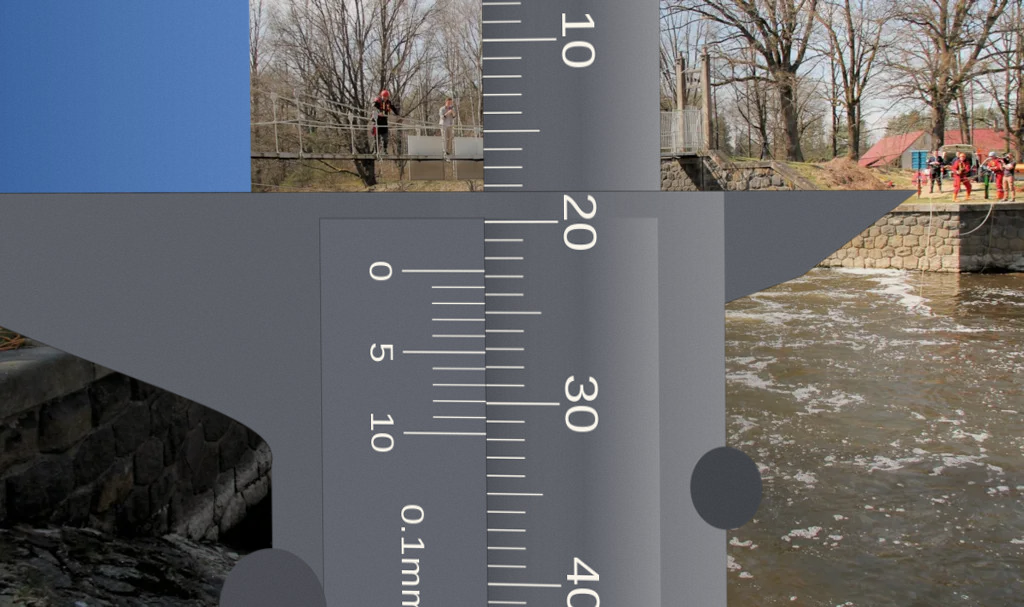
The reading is 22.7mm
